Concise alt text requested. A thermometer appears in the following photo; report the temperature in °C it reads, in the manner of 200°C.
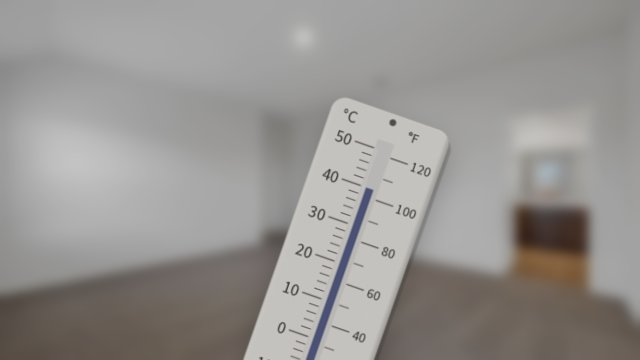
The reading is 40°C
